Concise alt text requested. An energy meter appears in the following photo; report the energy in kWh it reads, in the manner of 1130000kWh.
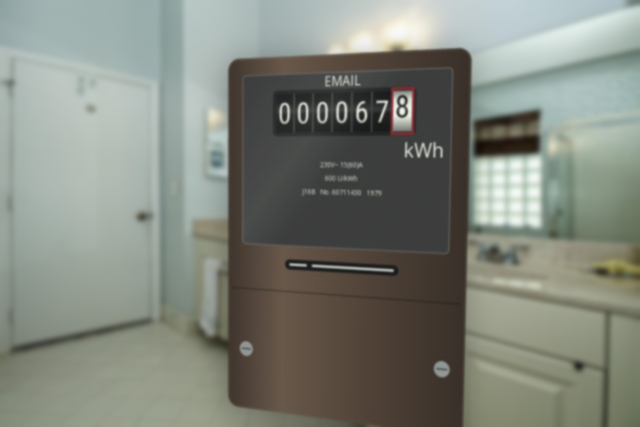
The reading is 67.8kWh
